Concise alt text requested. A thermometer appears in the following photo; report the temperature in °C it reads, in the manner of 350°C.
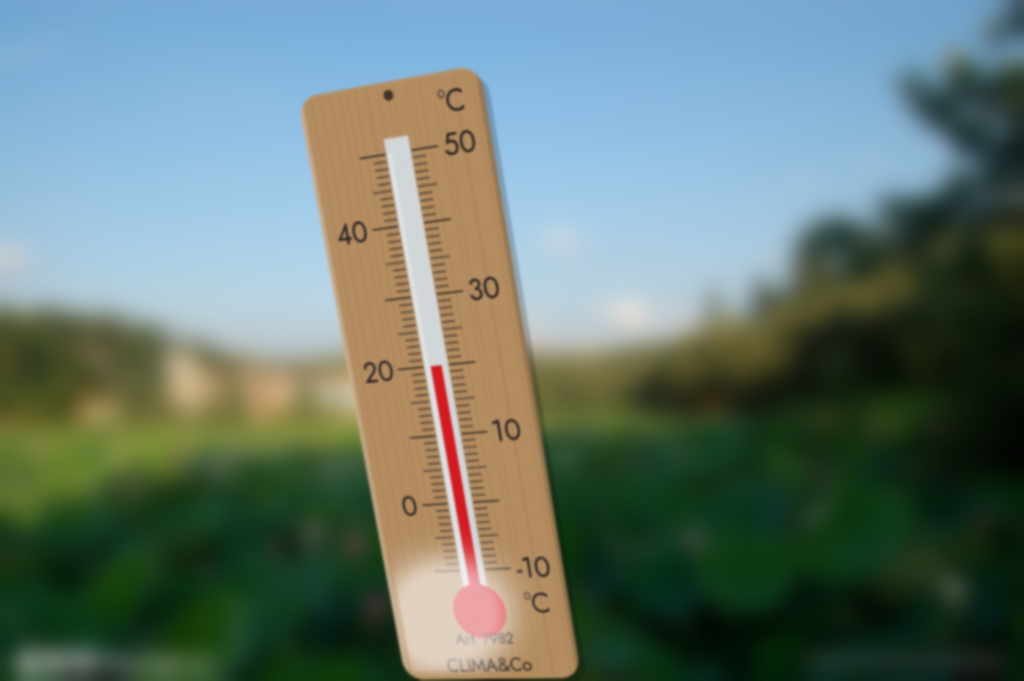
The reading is 20°C
